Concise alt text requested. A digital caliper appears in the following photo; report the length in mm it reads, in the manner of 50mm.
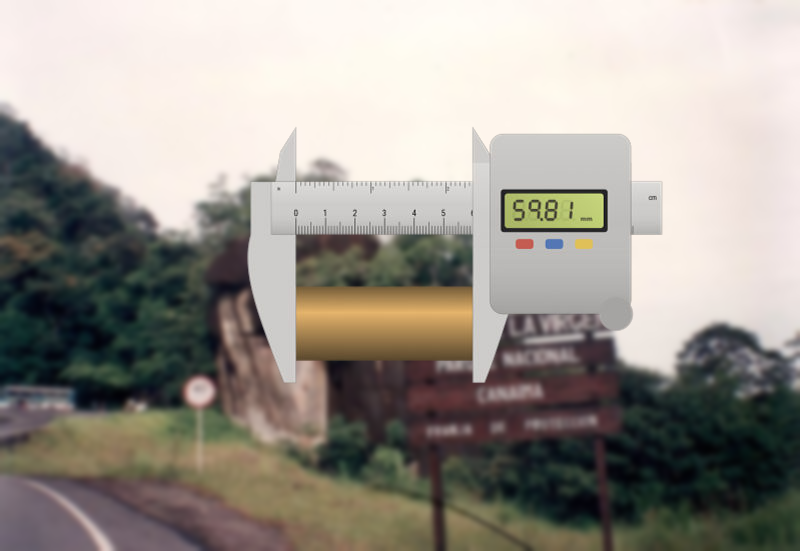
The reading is 59.81mm
